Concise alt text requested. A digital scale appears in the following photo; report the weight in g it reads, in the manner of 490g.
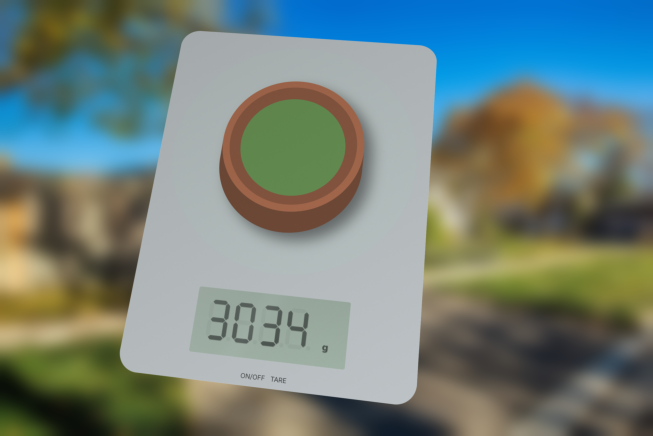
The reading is 3034g
